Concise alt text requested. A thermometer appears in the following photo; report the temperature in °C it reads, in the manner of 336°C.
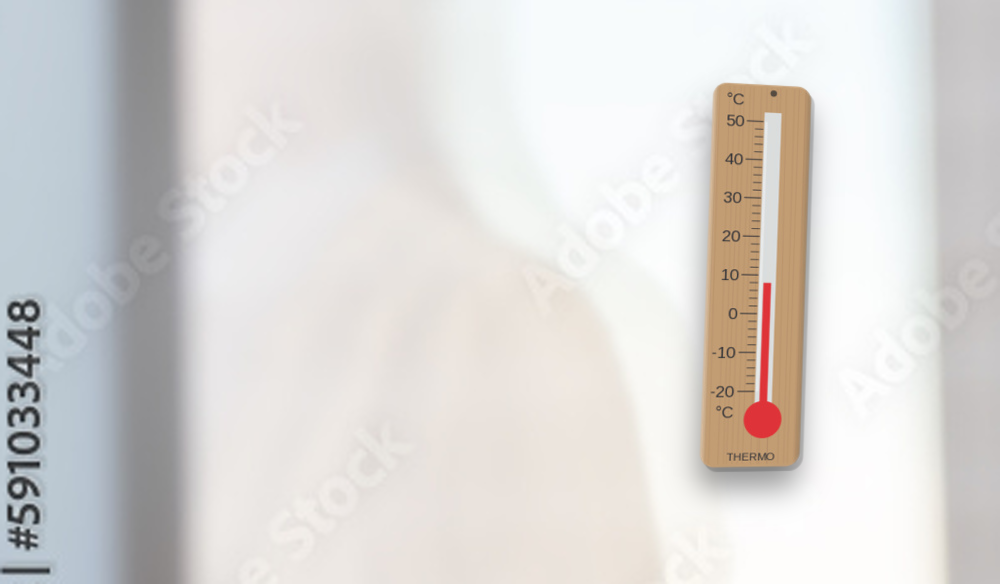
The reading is 8°C
